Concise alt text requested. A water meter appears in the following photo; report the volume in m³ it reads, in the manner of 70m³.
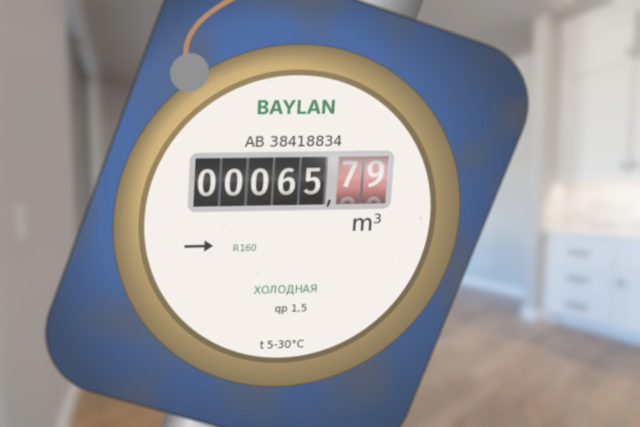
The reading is 65.79m³
